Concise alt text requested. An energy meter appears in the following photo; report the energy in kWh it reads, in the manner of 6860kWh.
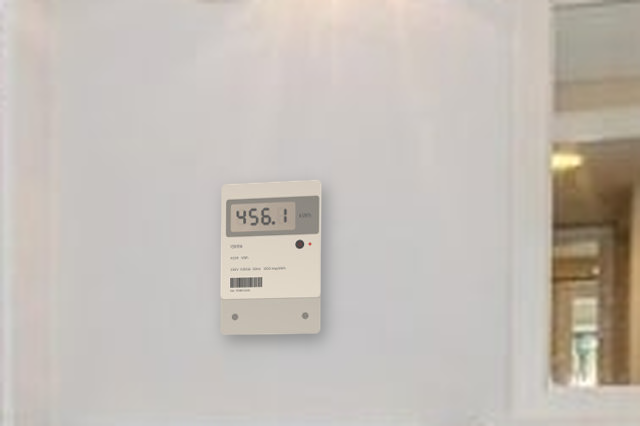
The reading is 456.1kWh
